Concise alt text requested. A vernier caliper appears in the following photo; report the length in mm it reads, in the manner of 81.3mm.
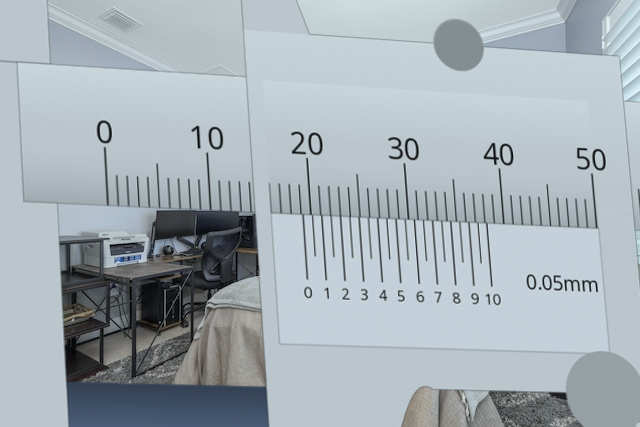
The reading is 19.2mm
